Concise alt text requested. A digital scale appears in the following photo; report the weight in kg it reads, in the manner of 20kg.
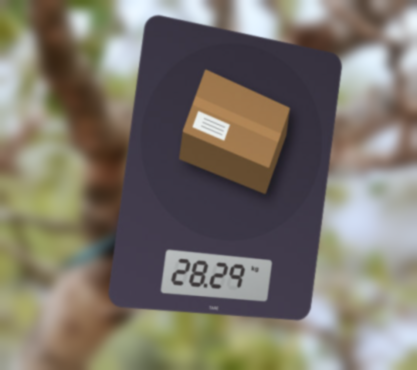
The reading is 28.29kg
